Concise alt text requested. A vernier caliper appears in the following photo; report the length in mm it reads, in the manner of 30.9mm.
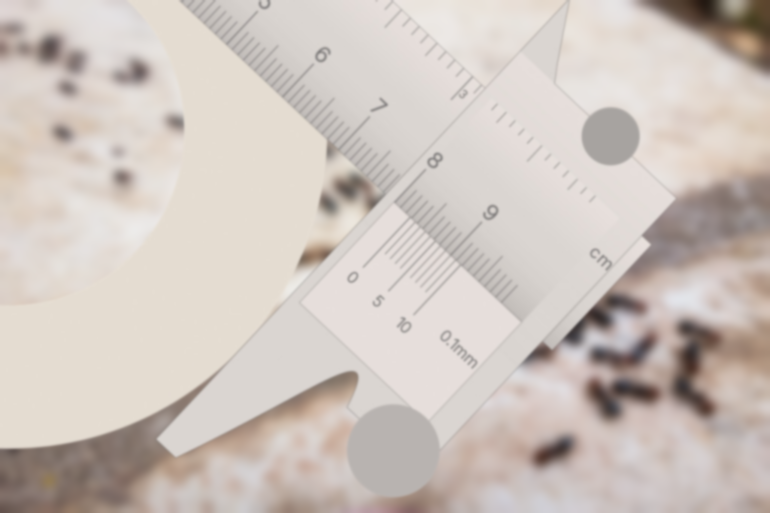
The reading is 82.8mm
